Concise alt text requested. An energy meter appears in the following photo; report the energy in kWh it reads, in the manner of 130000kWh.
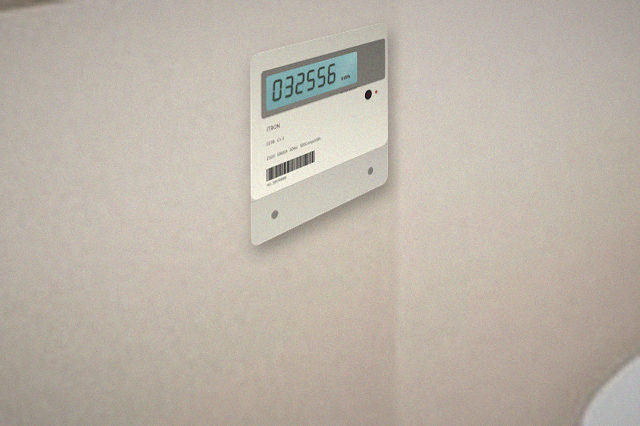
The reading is 32556kWh
